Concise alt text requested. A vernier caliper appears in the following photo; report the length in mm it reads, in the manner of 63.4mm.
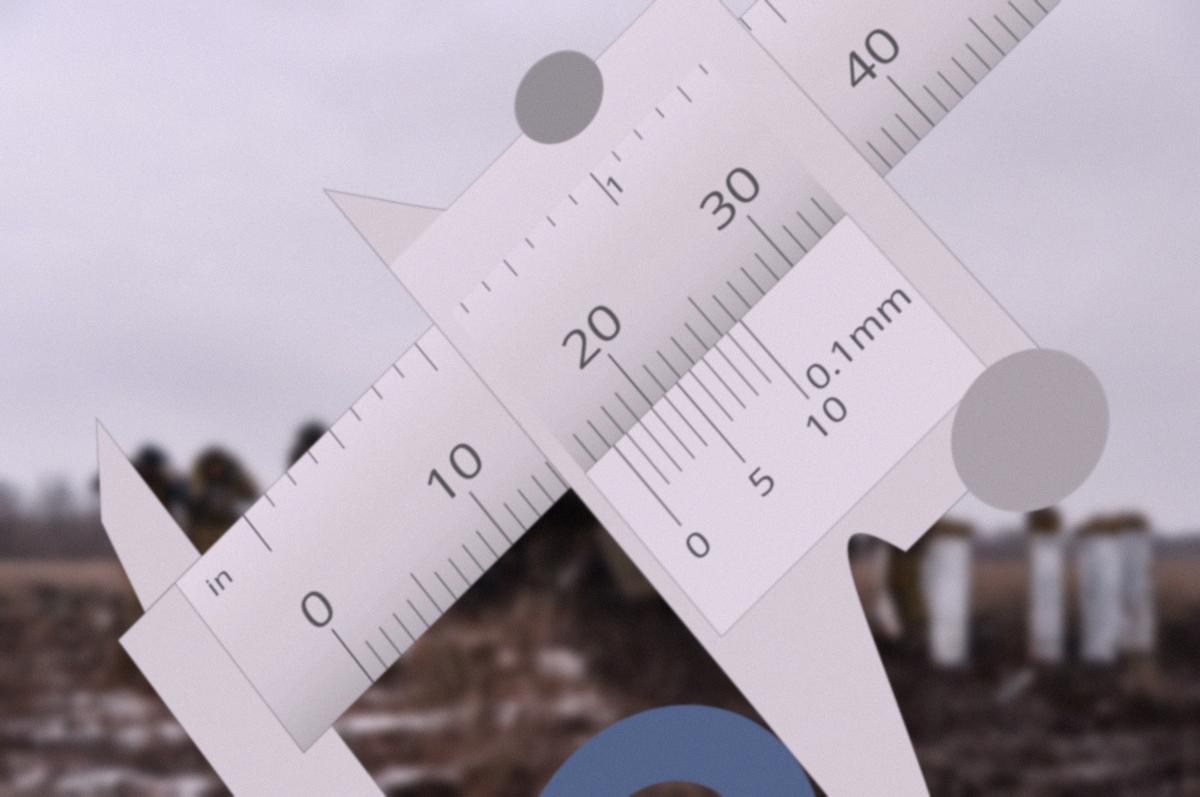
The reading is 17.2mm
